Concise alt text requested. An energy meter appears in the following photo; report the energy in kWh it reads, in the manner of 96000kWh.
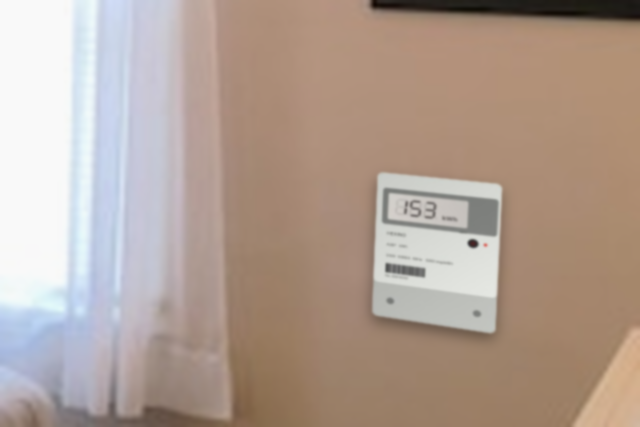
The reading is 153kWh
